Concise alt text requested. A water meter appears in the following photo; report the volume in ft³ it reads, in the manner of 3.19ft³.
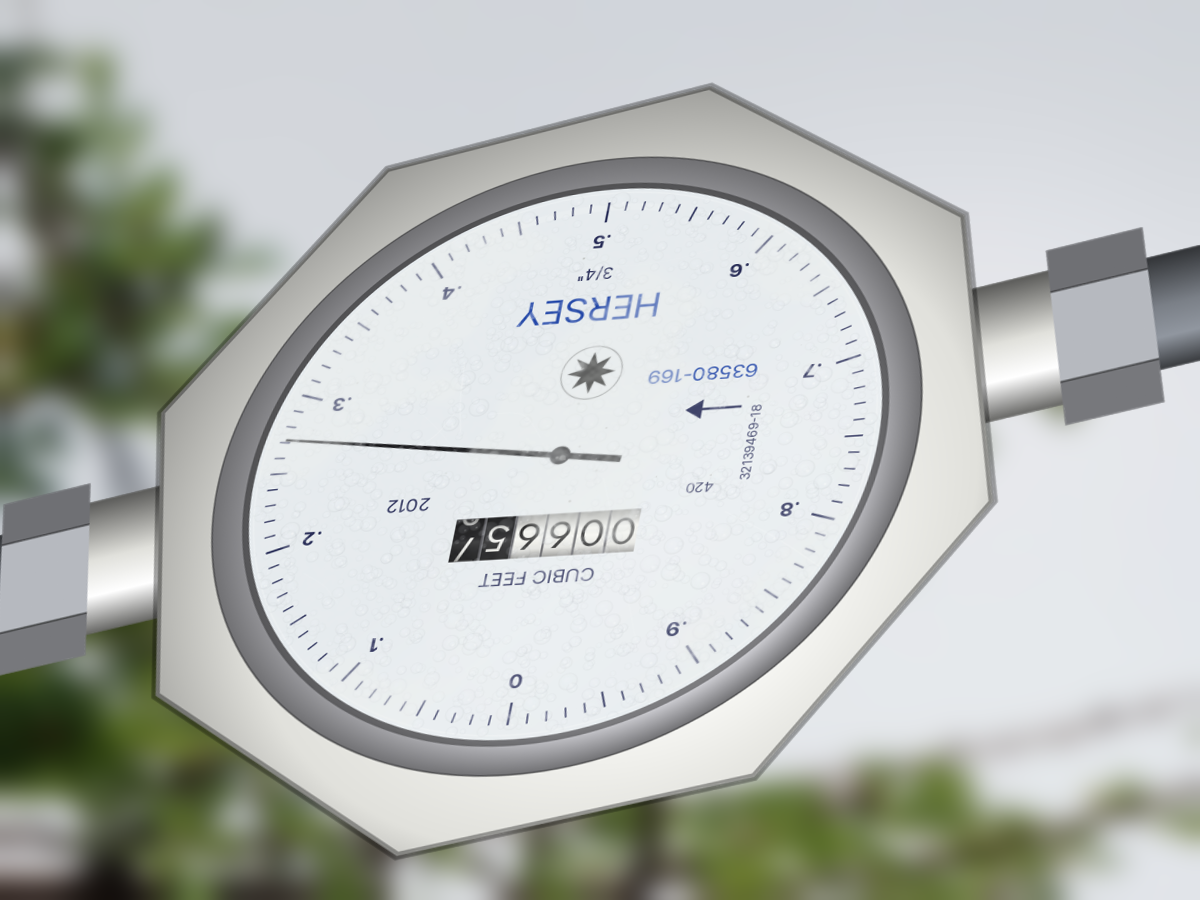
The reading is 6657.27ft³
